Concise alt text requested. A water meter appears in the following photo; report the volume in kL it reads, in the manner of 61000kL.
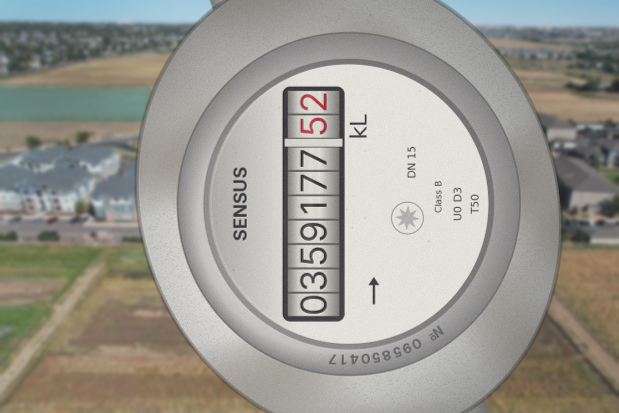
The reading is 359177.52kL
